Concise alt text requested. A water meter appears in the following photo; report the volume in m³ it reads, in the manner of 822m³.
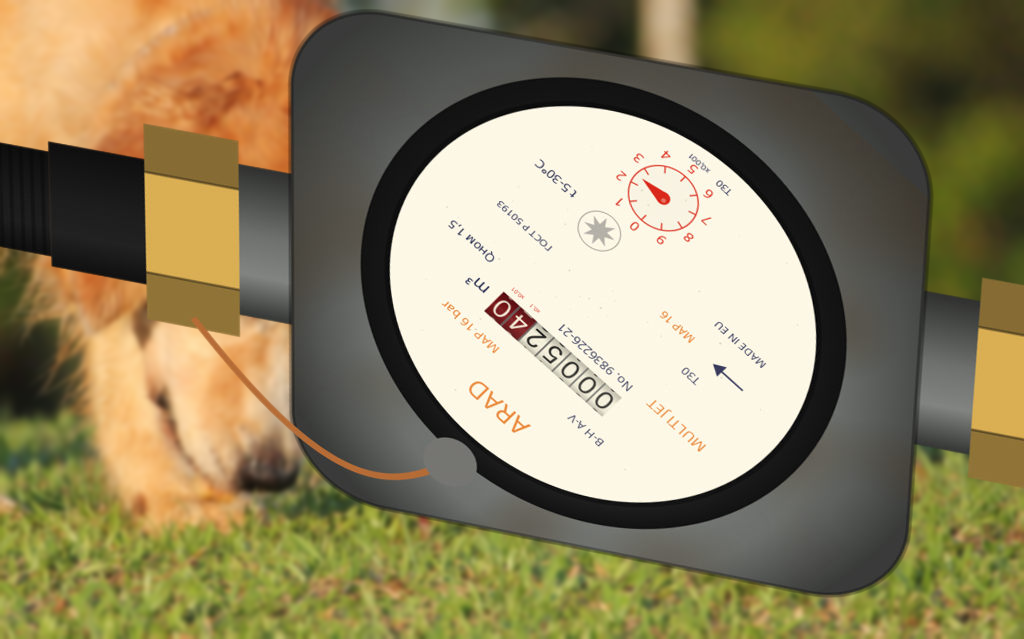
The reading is 52.402m³
